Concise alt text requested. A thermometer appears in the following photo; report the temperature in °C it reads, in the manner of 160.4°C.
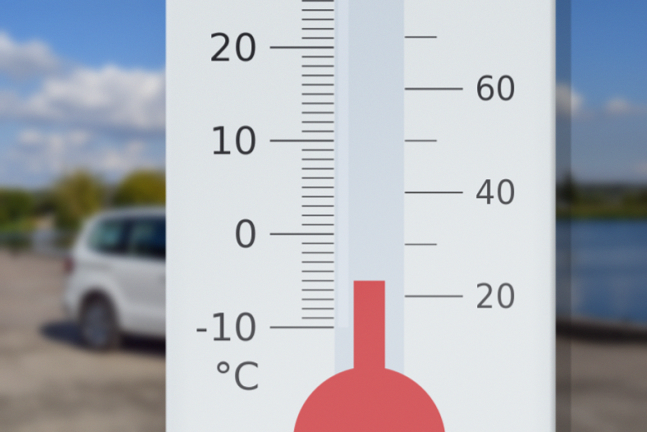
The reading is -5°C
